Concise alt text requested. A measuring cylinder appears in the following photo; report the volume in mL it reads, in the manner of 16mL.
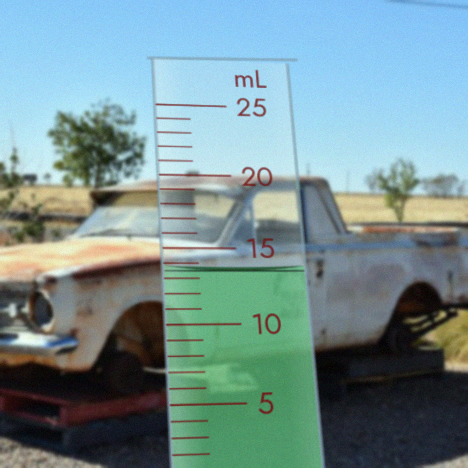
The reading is 13.5mL
